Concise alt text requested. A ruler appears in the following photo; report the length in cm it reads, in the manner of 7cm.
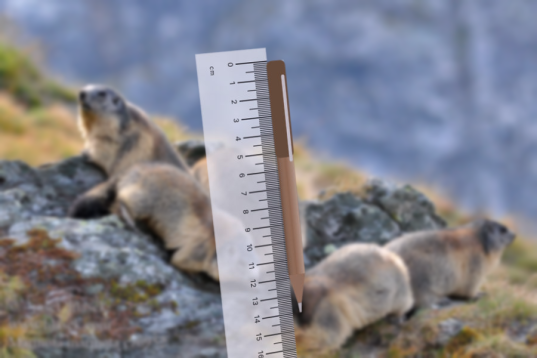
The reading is 14cm
